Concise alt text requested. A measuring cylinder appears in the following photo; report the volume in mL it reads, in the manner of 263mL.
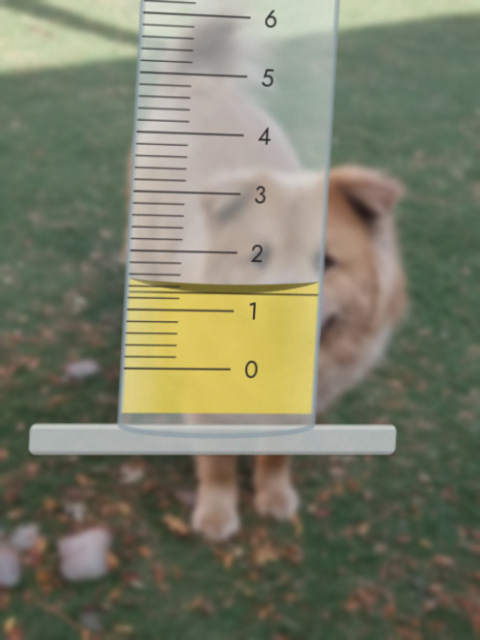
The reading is 1.3mL
